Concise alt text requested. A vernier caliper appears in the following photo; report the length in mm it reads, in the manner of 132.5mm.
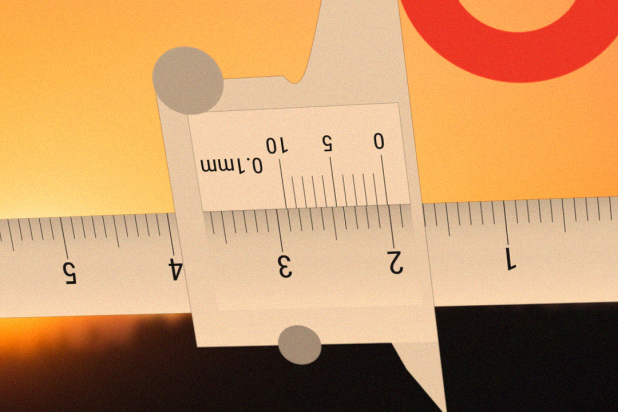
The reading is 20.1mm
